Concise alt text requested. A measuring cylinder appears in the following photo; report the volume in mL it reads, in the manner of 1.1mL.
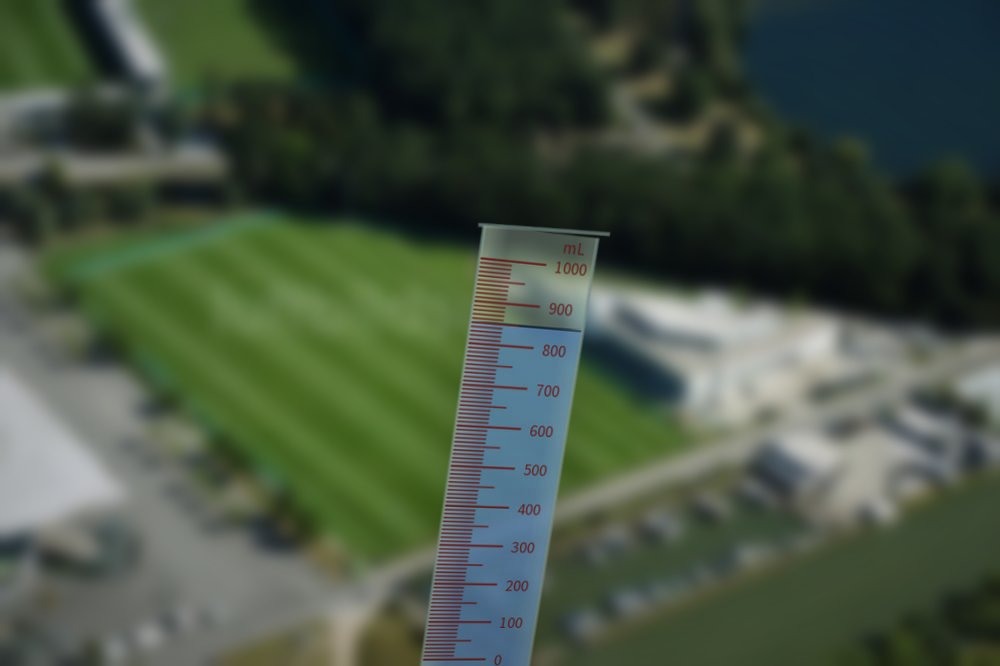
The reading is 850mL
